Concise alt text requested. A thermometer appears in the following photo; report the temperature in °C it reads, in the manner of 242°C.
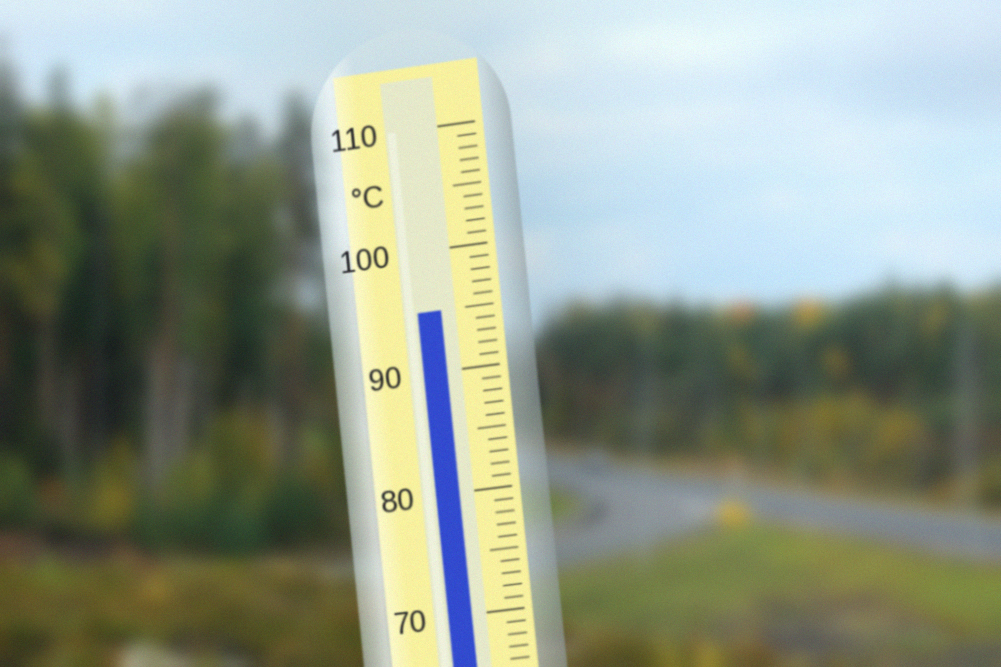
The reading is 95°C
